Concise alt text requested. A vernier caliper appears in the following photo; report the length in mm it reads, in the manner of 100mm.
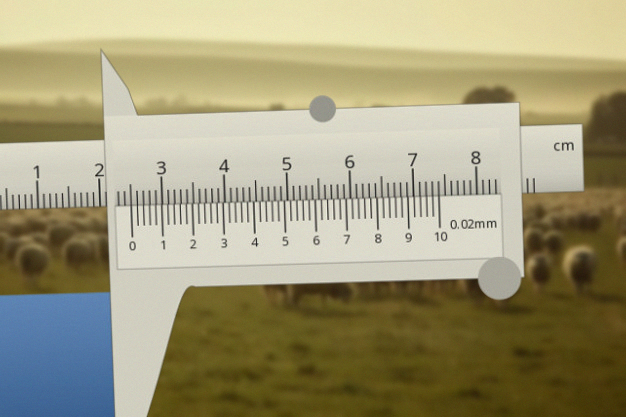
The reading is 25.0mm
